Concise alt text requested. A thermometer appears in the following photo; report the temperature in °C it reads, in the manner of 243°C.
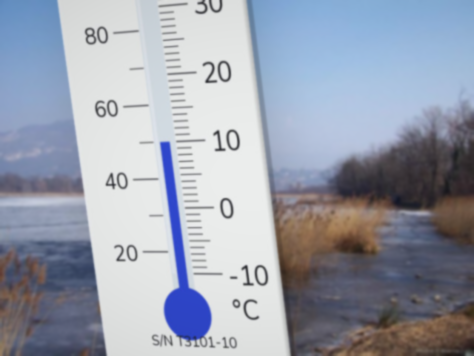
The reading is 10°C
